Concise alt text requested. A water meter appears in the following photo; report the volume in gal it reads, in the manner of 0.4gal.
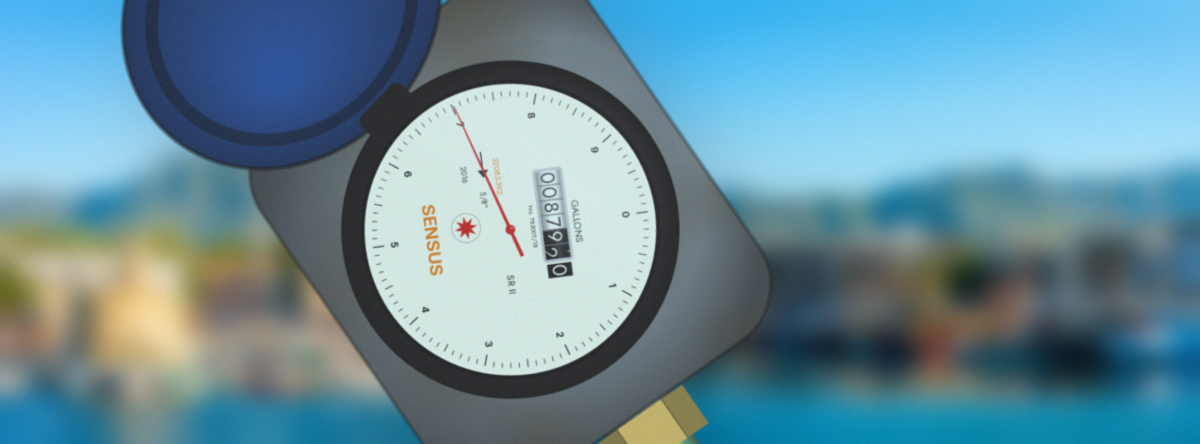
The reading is 87917.0gal
